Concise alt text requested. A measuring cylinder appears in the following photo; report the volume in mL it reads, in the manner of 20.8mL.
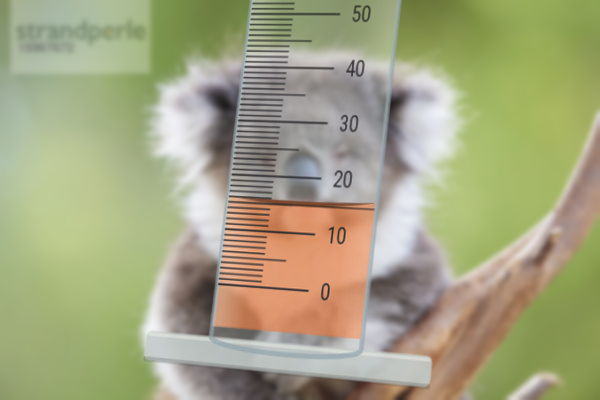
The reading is 15mL
